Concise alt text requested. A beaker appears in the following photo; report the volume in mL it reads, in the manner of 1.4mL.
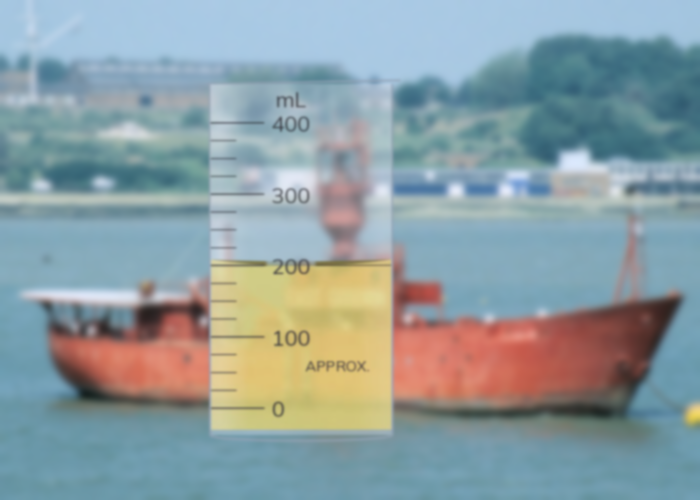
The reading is 200mL
